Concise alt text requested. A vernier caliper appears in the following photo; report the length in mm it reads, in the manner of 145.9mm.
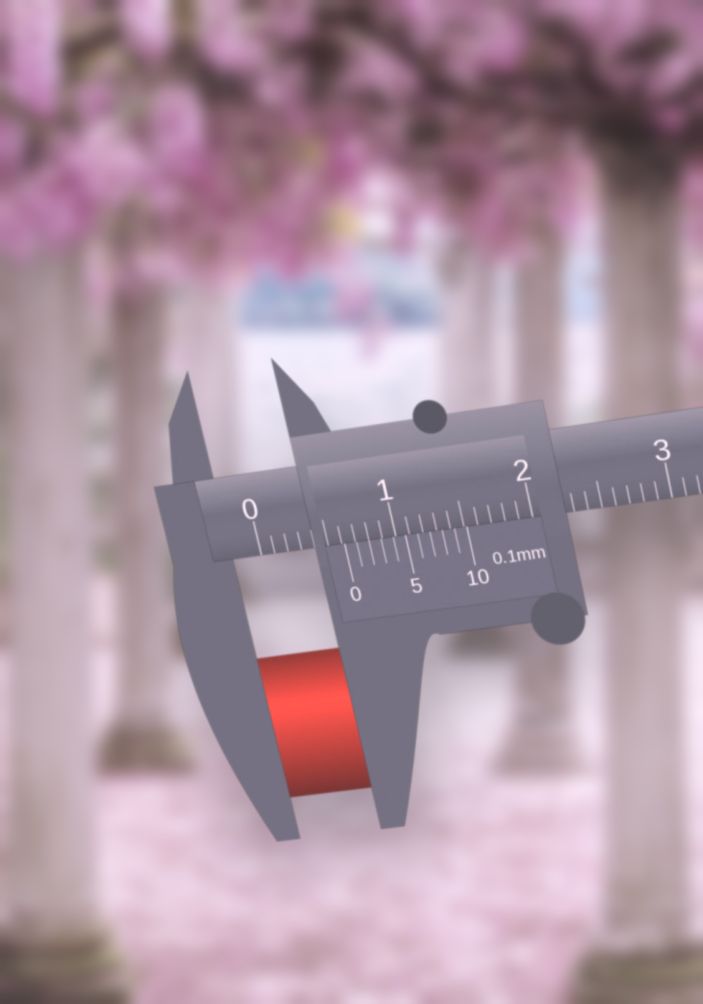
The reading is 6.2mm
